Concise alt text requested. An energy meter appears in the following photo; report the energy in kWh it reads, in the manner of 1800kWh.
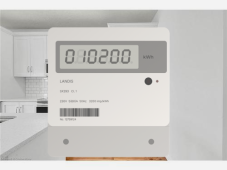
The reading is 10200kWh
